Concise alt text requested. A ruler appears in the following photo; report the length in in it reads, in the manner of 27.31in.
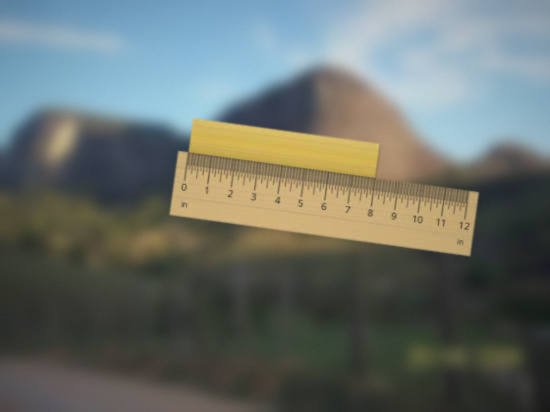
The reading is 8in
